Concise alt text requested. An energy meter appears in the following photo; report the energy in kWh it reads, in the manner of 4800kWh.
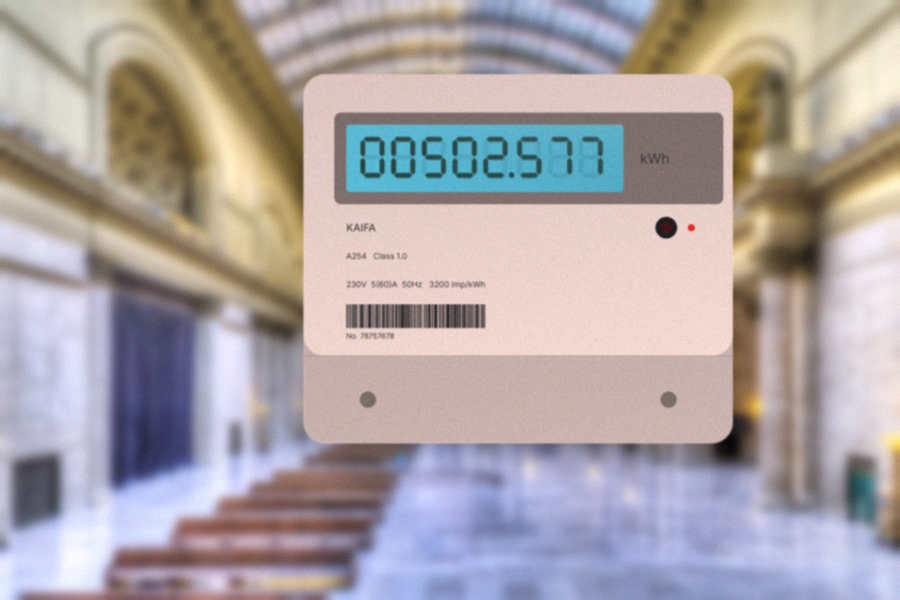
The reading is 502.577kWh
